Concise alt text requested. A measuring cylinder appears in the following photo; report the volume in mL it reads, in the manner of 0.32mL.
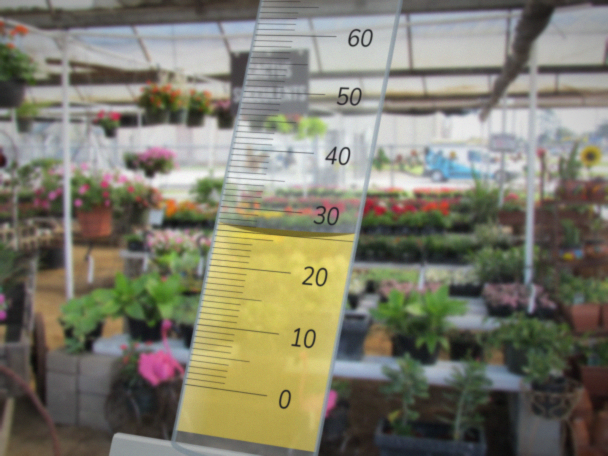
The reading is 26mL
